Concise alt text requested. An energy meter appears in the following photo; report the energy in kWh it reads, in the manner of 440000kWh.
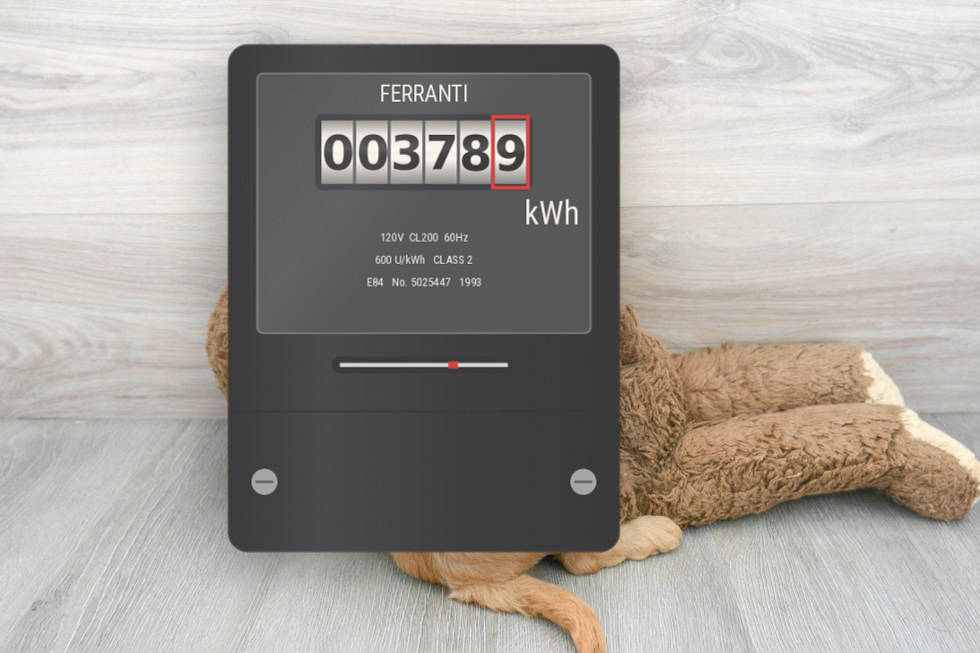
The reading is 378.9kWh
